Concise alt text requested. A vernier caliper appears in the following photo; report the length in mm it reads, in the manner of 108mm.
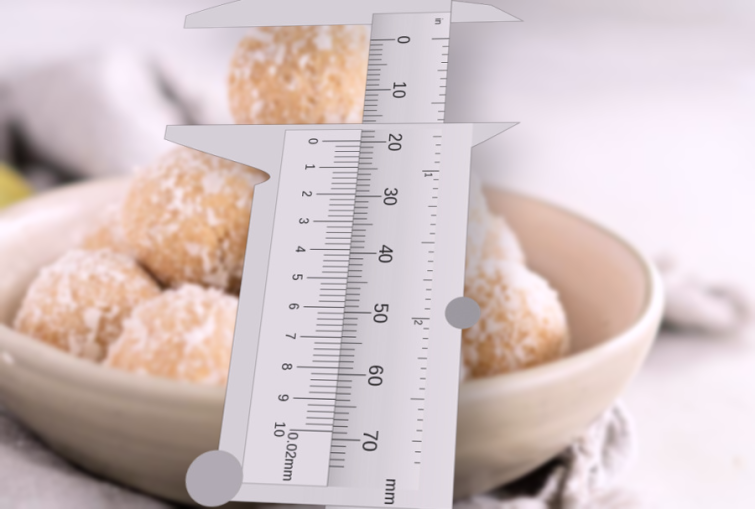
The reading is 19.8mm
